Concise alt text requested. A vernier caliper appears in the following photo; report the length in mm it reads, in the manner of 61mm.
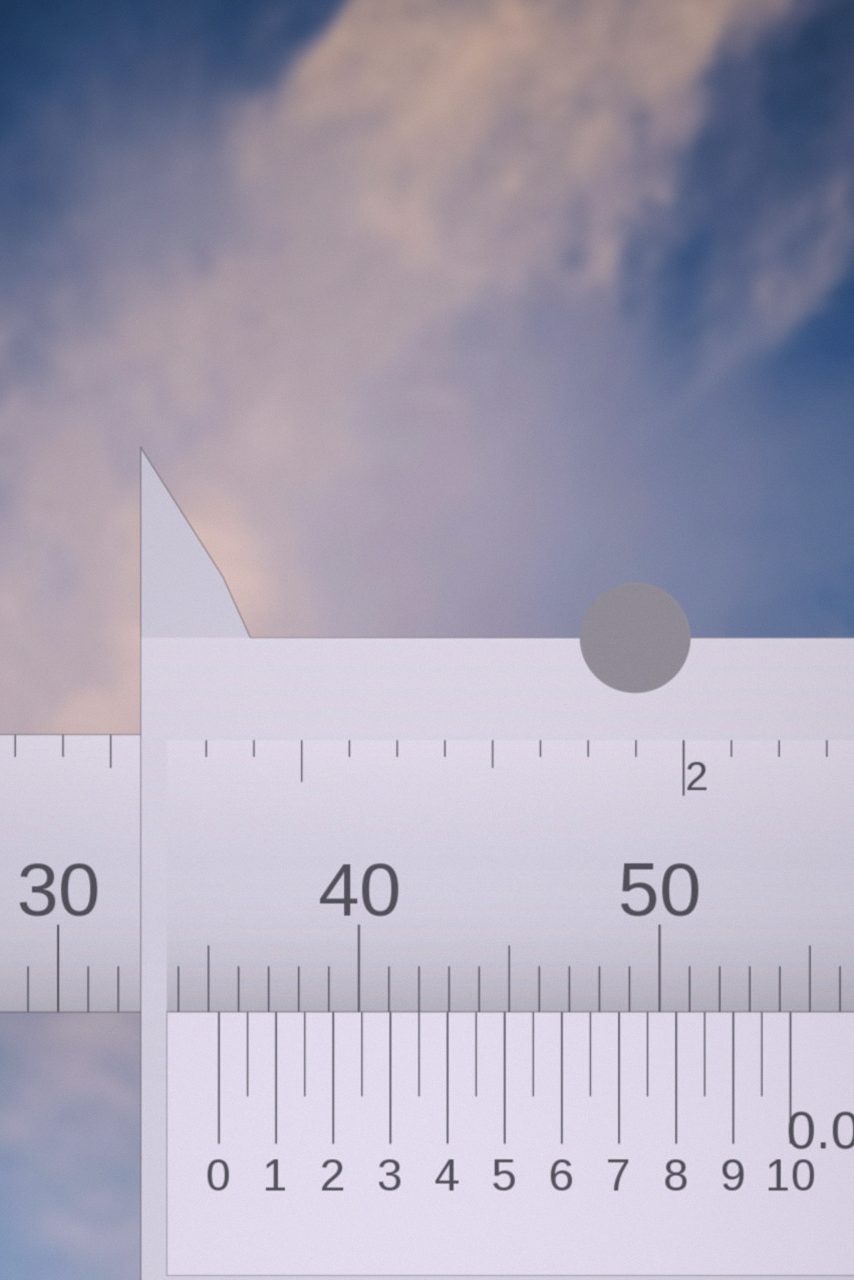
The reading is 35.35mm
